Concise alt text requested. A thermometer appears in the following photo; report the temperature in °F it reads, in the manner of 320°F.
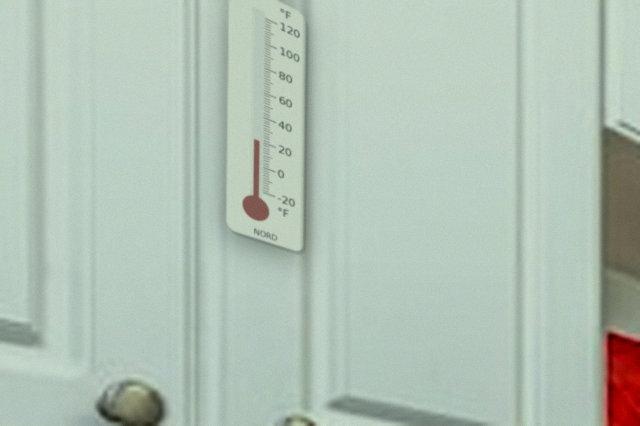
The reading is 20°F
